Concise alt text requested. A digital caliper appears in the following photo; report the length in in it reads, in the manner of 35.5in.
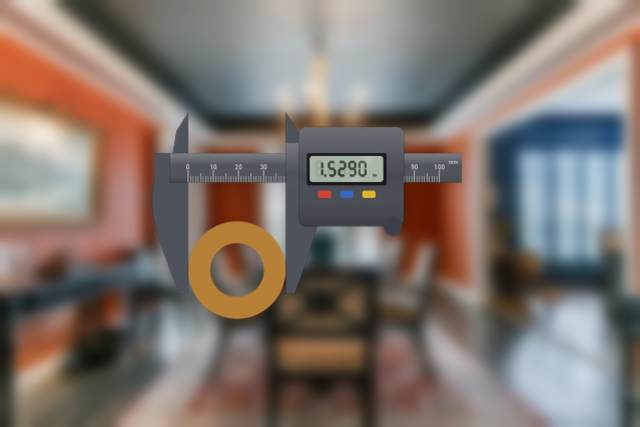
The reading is 1.5290in
